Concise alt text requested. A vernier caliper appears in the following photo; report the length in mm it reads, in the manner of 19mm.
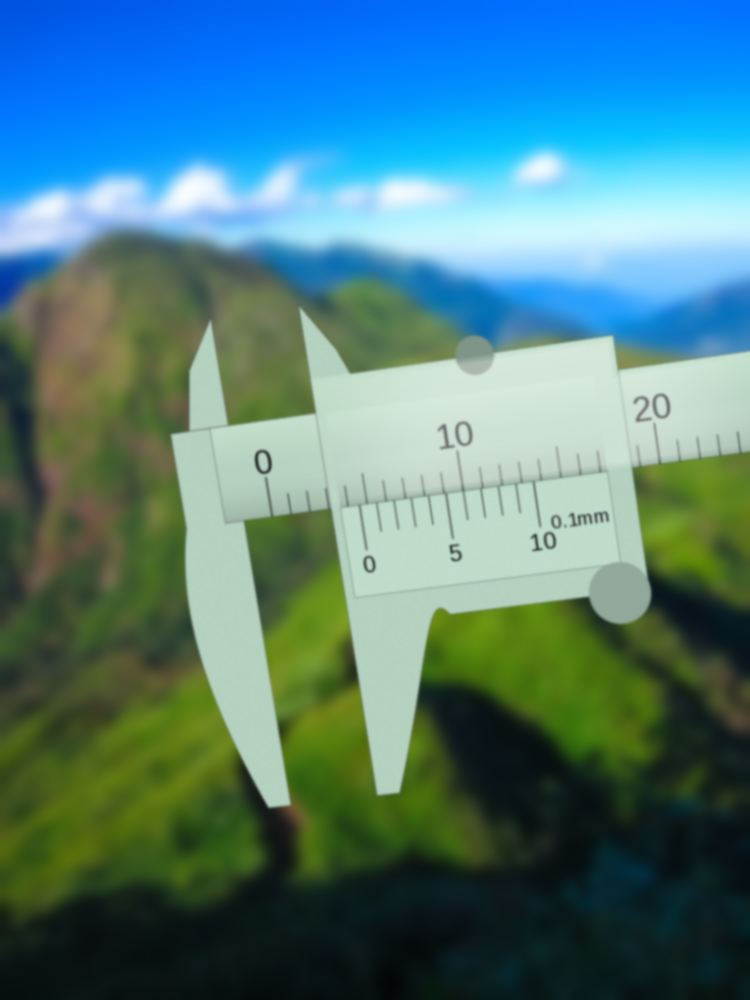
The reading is 4.6mm
